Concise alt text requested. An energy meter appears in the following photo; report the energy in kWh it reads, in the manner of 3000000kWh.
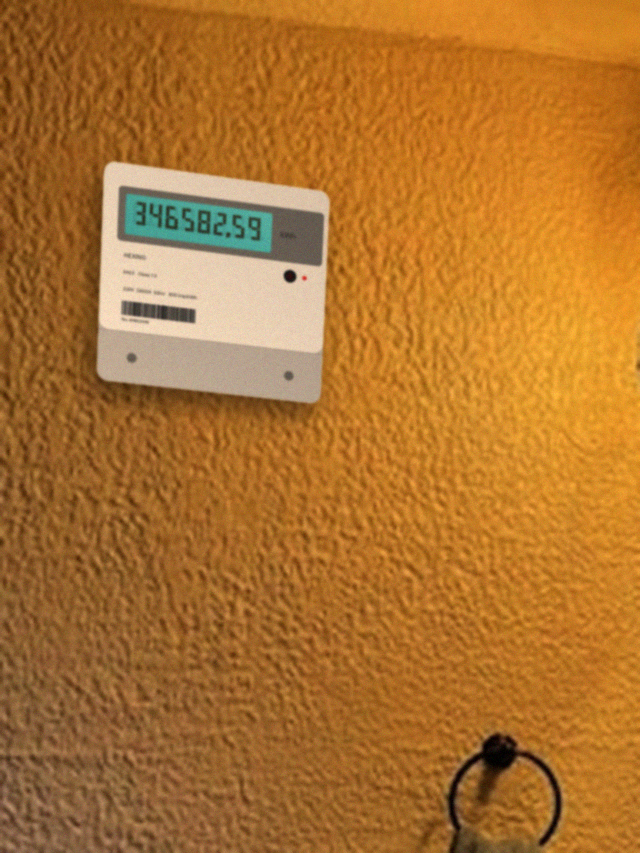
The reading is 346582.59kWh
